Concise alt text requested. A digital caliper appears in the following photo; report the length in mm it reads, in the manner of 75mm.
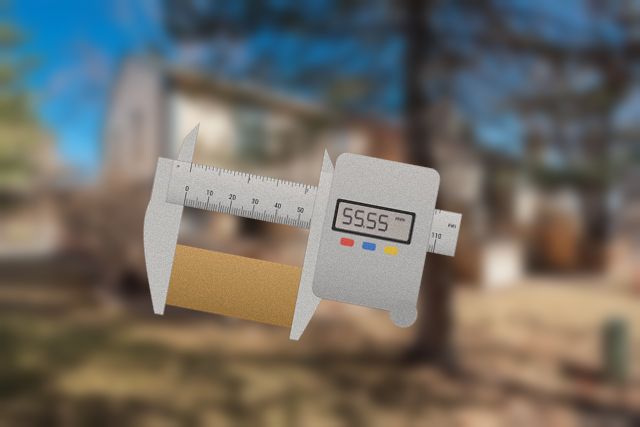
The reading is 55.55mm
